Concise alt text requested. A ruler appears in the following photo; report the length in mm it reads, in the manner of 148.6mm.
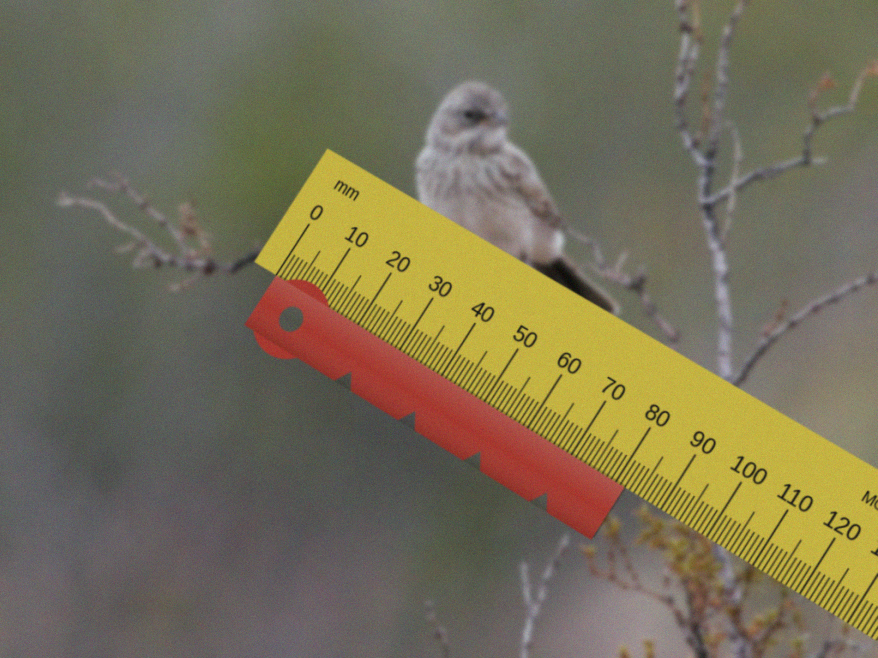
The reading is 82mm
